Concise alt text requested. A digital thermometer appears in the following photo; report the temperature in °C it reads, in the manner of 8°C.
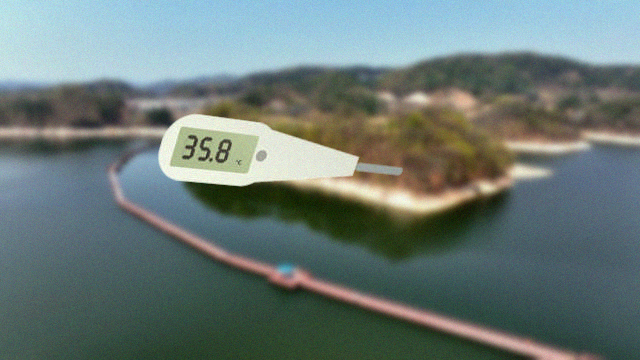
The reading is 35.8°C
